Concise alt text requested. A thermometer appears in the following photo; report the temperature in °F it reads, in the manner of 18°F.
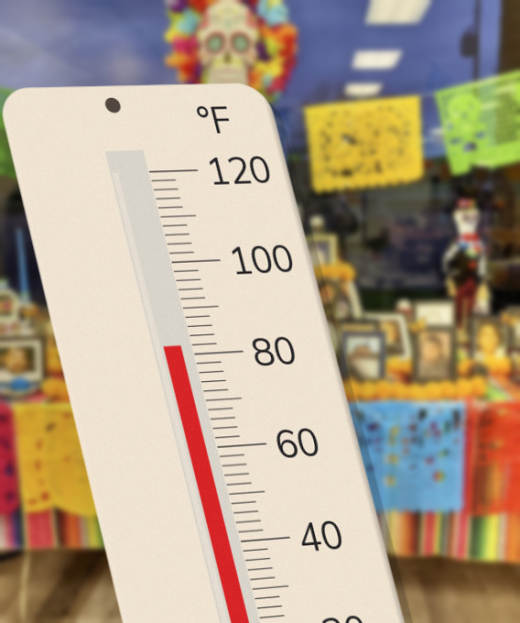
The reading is 82°F
